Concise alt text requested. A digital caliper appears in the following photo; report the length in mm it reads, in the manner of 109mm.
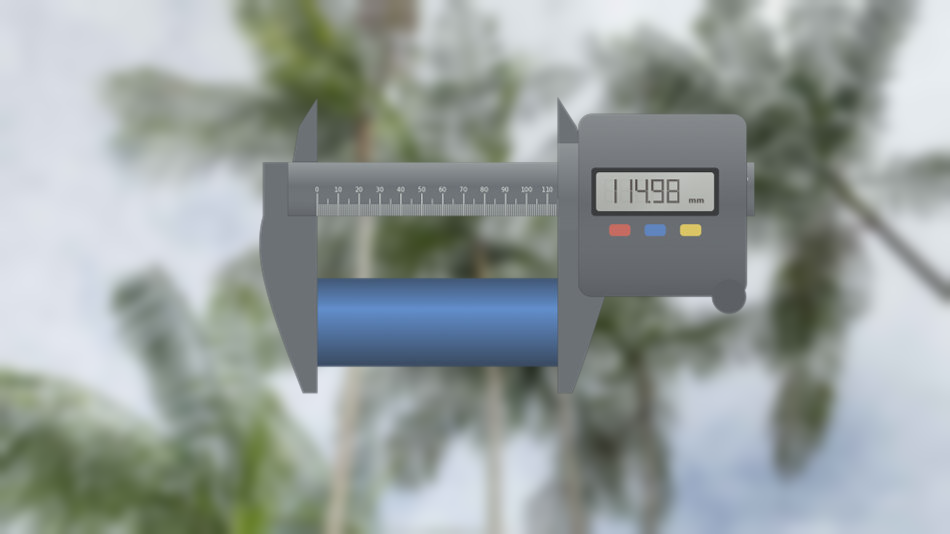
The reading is 114.98mm
